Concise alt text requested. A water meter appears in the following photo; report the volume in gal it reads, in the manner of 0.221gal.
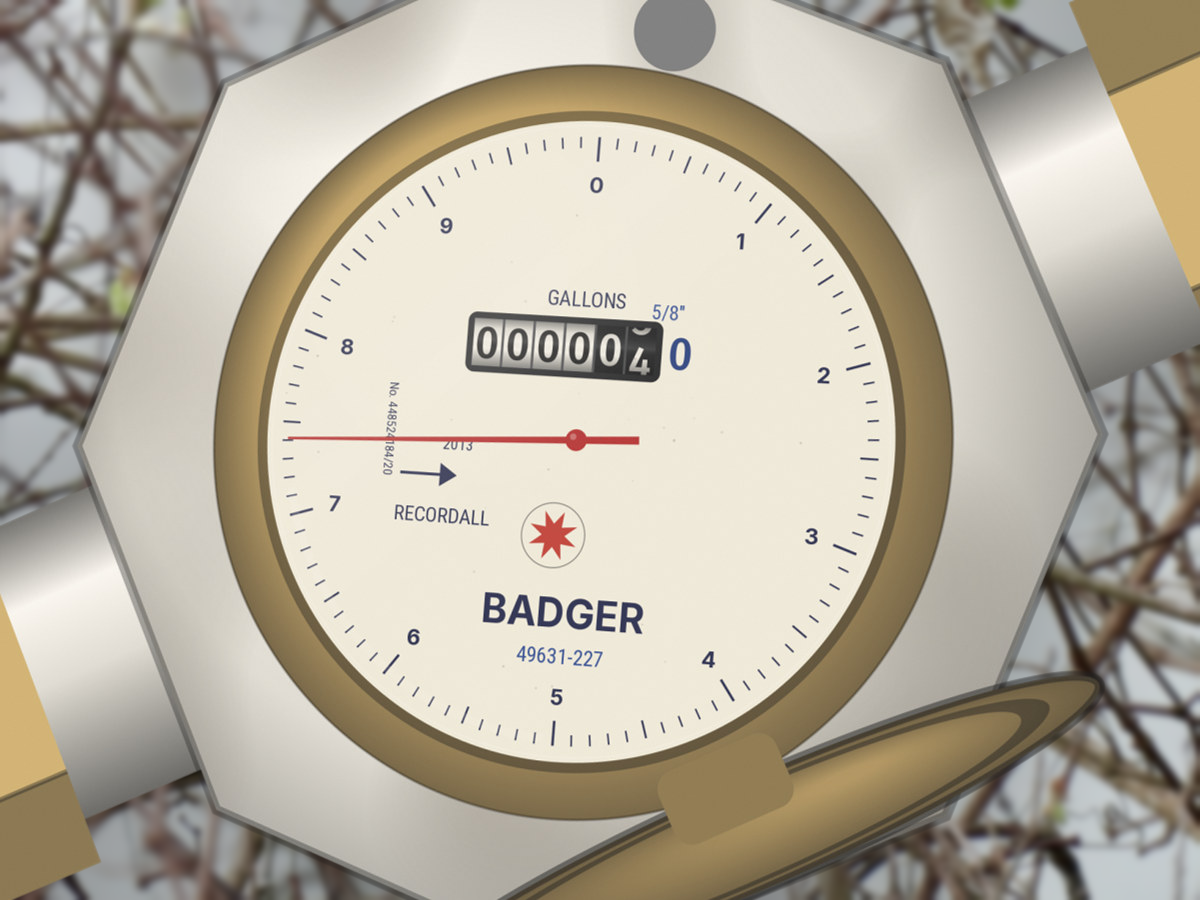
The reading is 37.4gal
